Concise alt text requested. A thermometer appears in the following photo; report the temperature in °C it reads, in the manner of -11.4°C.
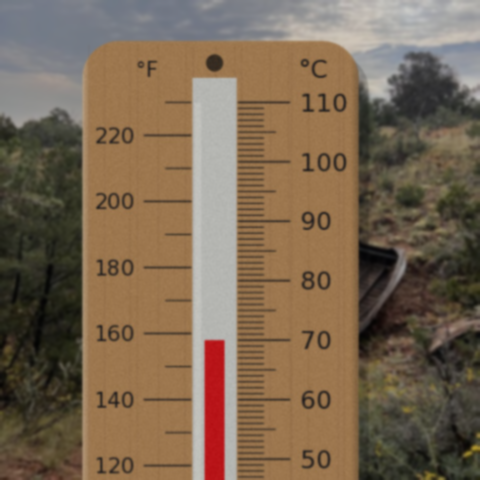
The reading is 70°C
